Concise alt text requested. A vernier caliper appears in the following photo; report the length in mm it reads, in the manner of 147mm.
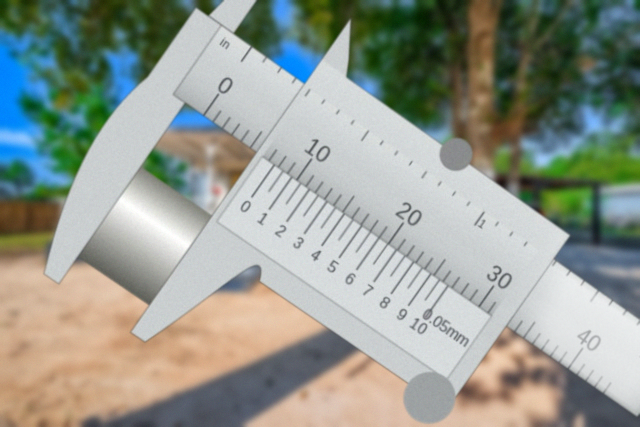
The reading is 7.6mm
